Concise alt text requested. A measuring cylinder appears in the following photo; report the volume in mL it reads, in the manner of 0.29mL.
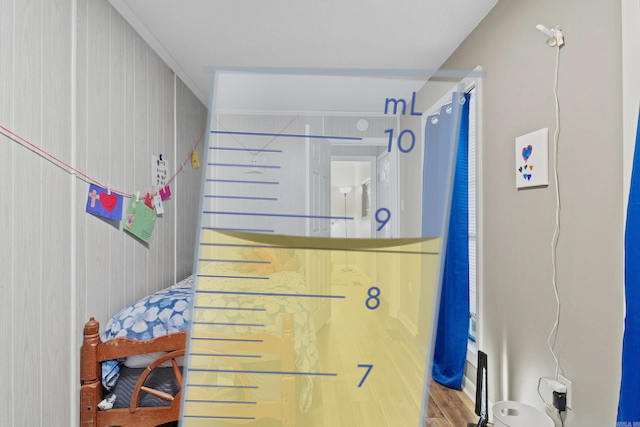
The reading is 8.6mL
